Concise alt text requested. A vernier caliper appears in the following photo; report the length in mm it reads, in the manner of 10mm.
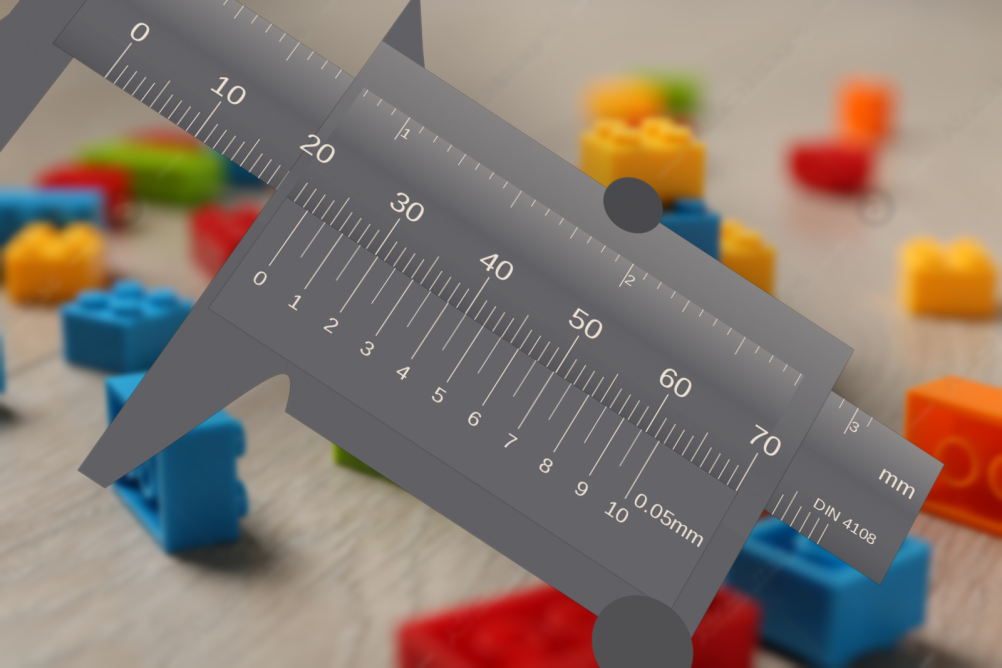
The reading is 22.5mm
